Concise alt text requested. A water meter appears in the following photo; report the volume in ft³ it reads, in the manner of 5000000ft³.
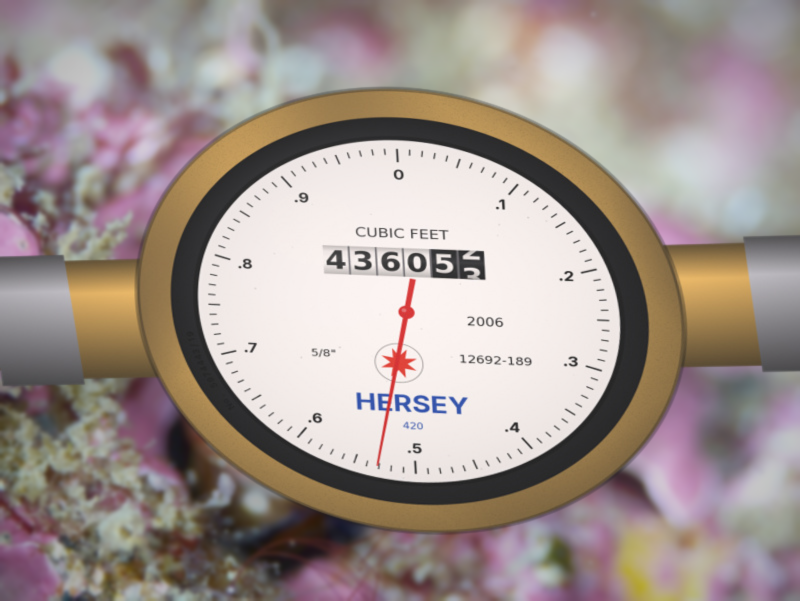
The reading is 436052.53ft³
